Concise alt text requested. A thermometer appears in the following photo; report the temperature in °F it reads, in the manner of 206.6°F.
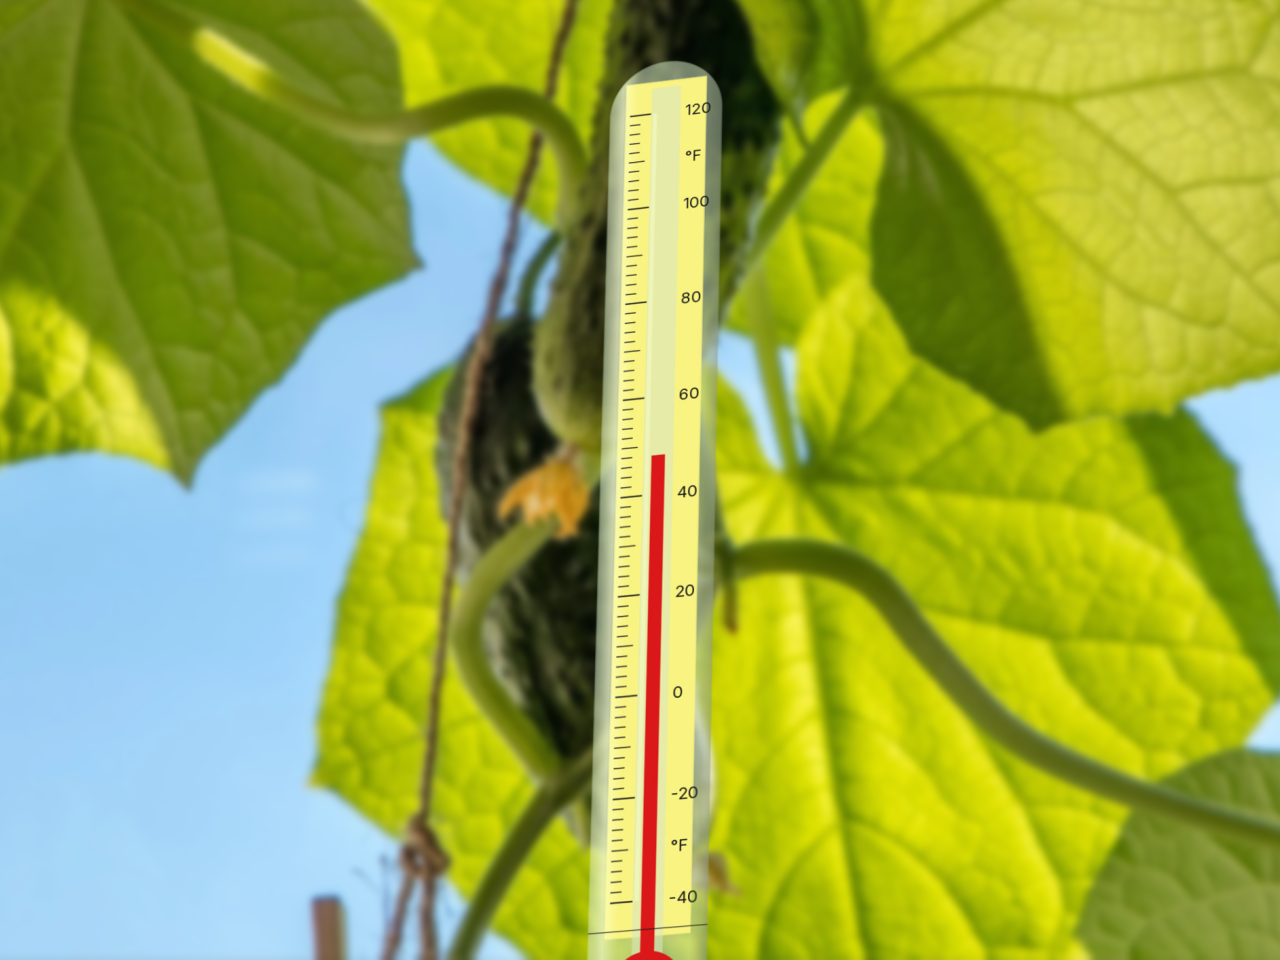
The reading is 48°F
